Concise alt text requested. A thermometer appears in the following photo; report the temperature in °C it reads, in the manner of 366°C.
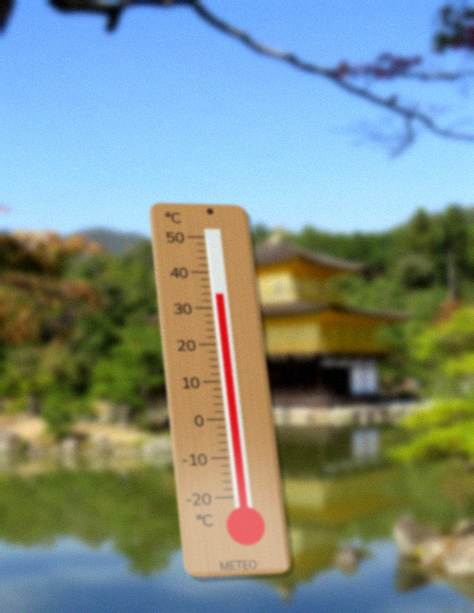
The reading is 34°C
